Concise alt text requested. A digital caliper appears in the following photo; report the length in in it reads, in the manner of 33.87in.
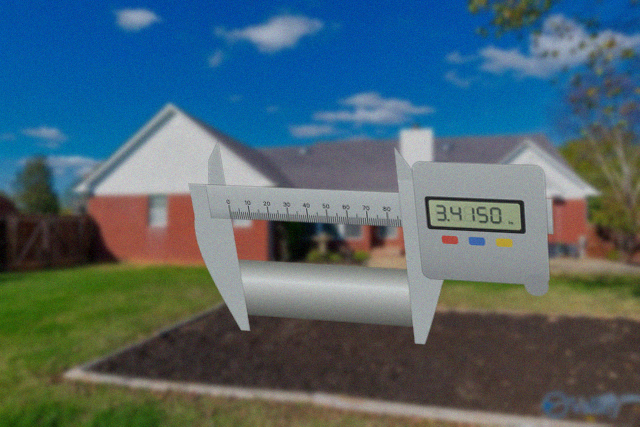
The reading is 3.4150in
